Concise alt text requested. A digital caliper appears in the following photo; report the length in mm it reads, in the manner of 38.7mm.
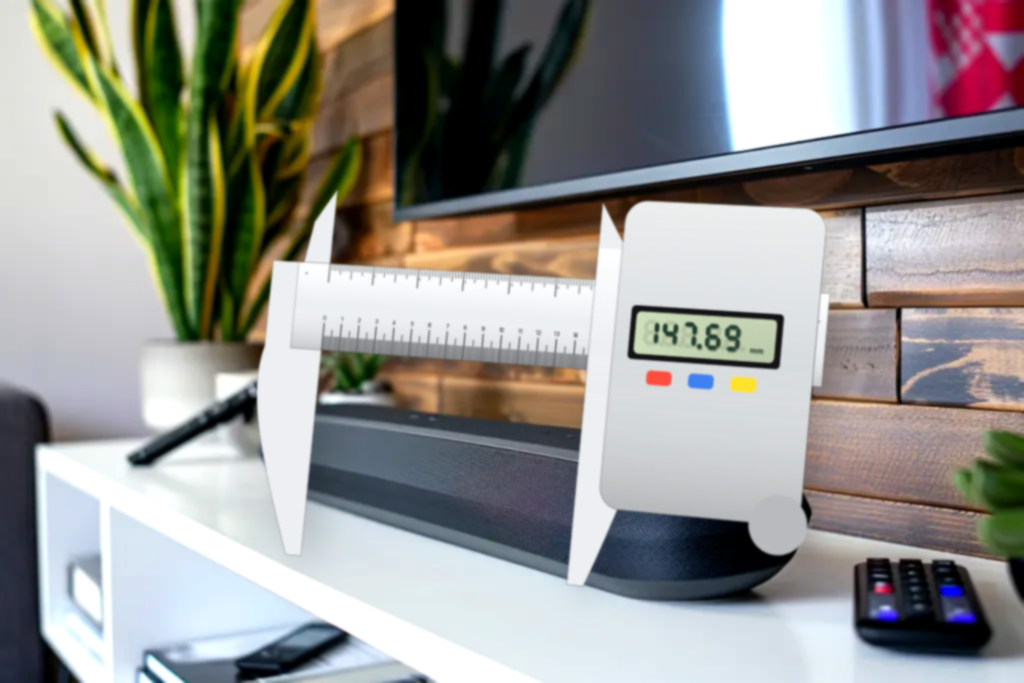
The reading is 147.69mm
